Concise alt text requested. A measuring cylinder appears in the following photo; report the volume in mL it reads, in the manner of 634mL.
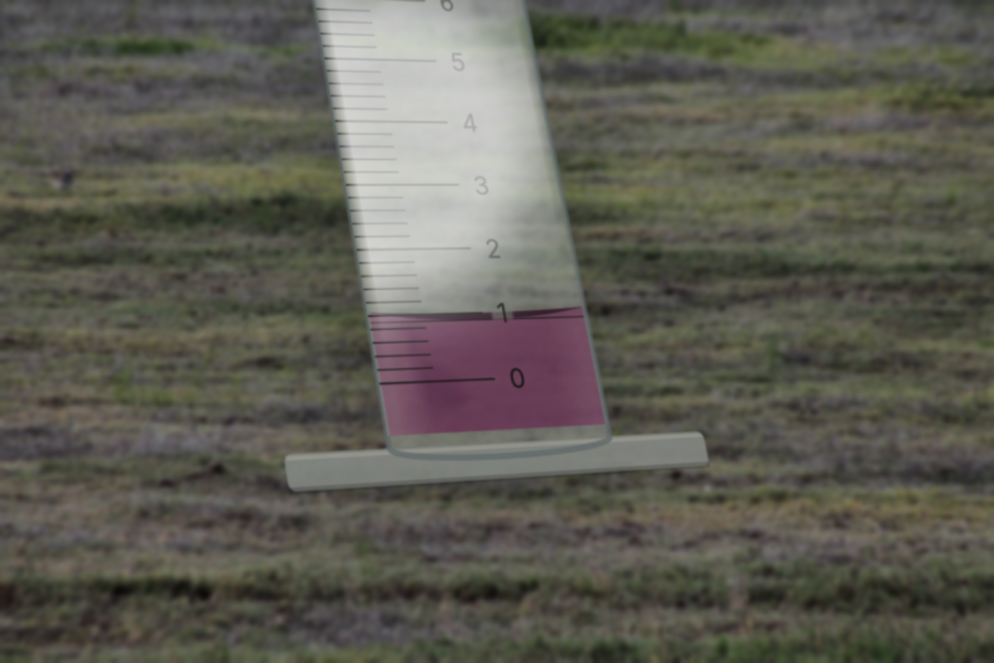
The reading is 0.9mL
